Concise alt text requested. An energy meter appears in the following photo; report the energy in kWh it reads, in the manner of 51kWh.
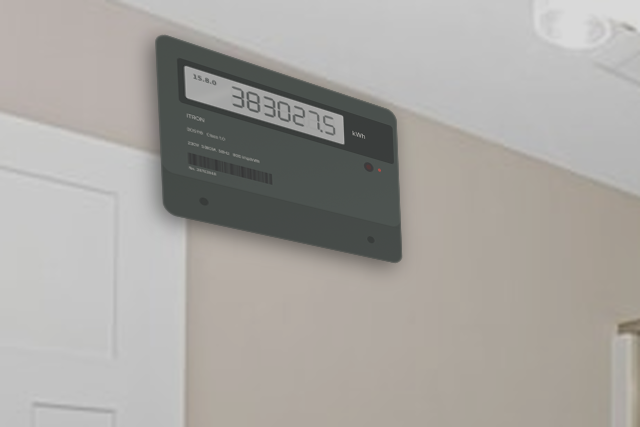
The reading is 383027.5kWh
